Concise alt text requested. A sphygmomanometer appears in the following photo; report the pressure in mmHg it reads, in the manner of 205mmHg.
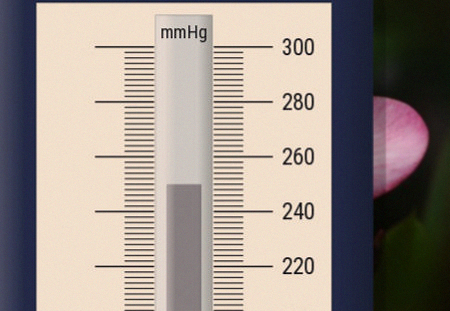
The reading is 250mmHg
